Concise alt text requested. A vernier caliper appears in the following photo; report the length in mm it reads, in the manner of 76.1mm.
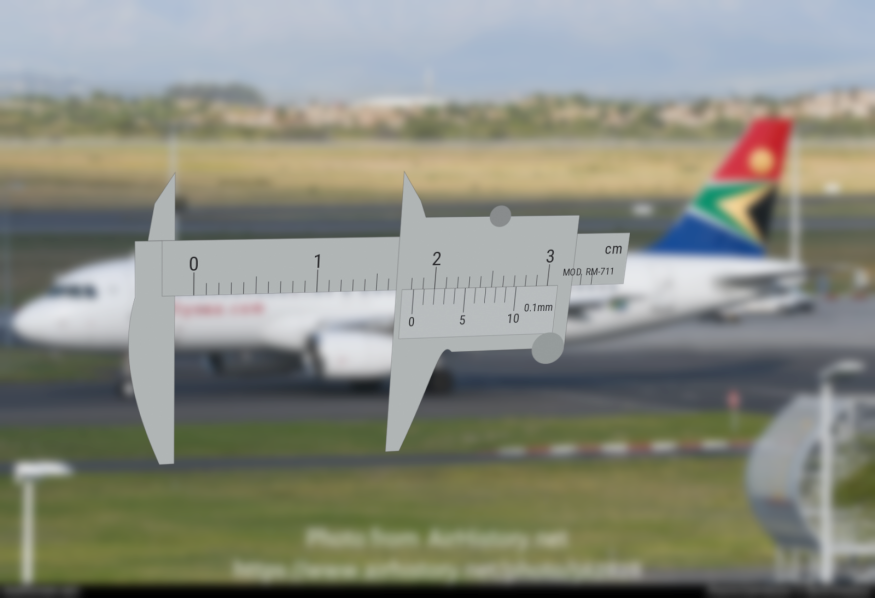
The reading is 18.2mm
